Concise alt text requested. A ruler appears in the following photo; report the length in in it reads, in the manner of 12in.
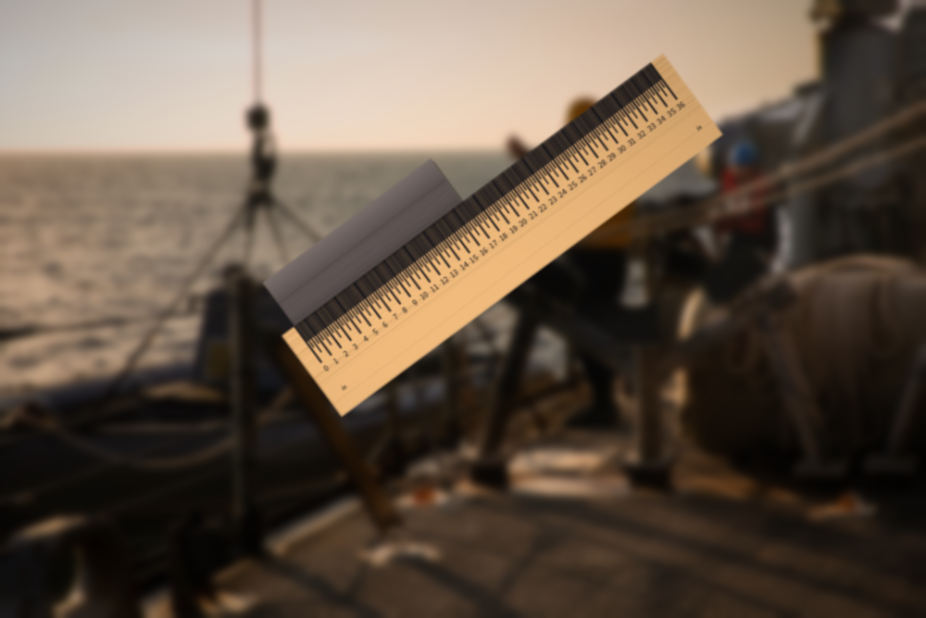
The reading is 17in
